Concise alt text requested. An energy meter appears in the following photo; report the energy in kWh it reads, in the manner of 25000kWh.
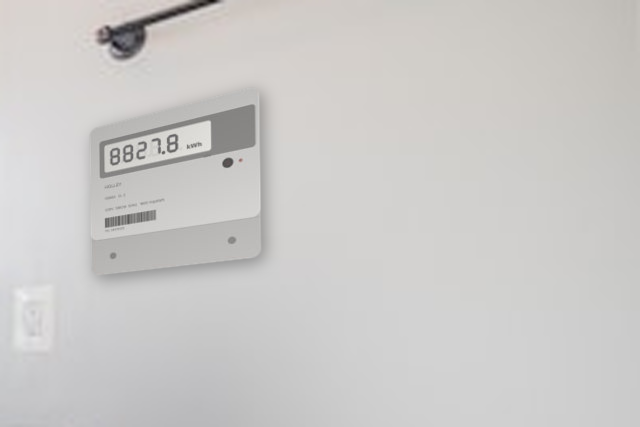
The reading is 8827.8kWh
